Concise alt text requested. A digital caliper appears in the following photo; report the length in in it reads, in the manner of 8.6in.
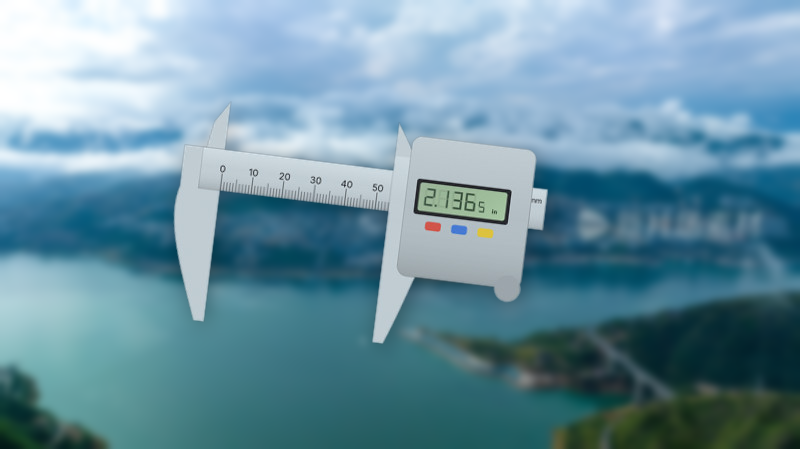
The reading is 2.1365in
